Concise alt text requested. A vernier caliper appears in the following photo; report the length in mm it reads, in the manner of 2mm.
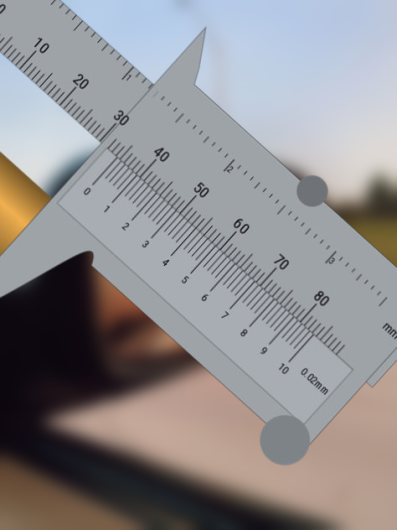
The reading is 34.4mm
